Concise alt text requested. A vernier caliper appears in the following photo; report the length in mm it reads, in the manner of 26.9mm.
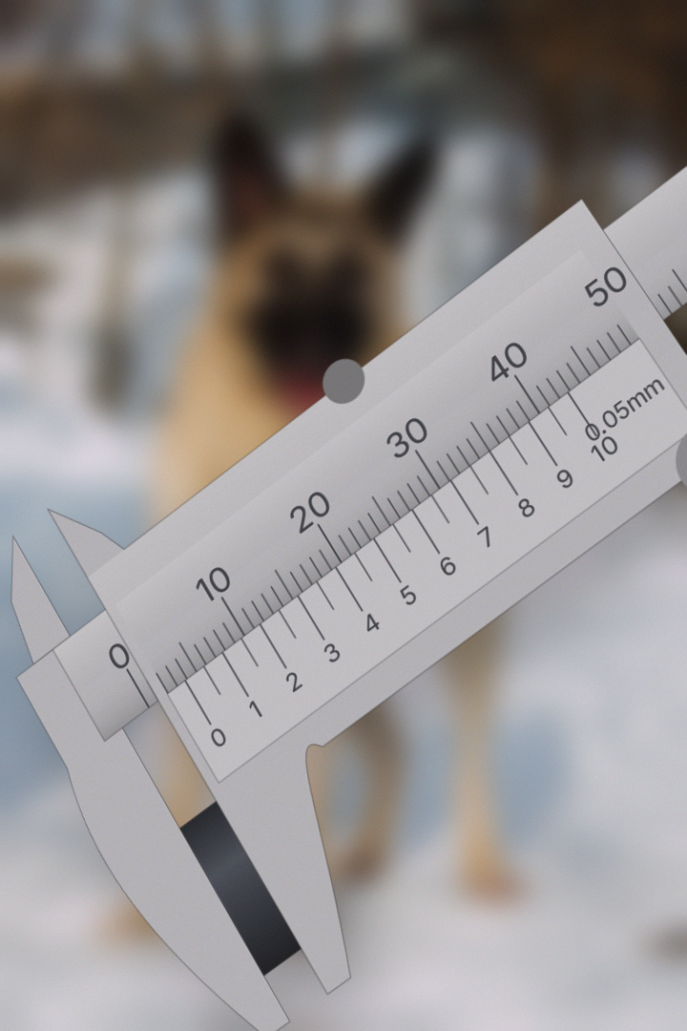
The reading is 3.8mm
